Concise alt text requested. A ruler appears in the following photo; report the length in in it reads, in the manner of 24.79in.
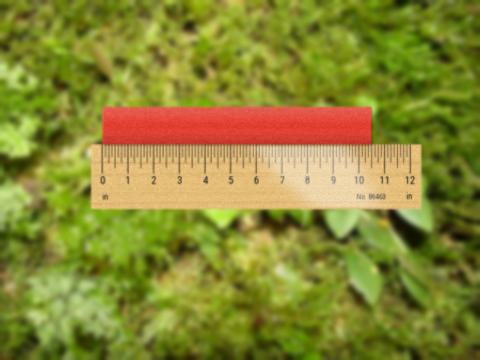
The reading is 10.5in
